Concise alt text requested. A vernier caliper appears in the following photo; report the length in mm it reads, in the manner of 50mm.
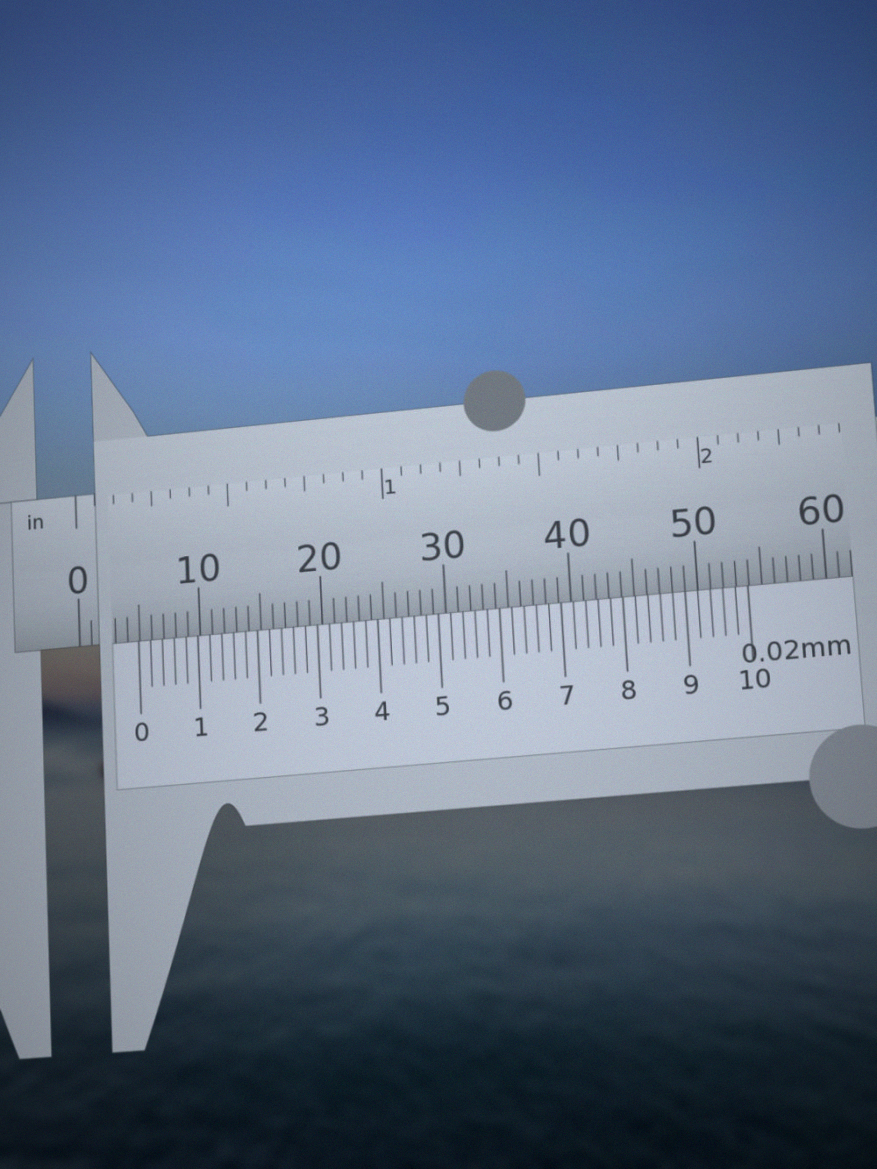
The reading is 4.9mm
